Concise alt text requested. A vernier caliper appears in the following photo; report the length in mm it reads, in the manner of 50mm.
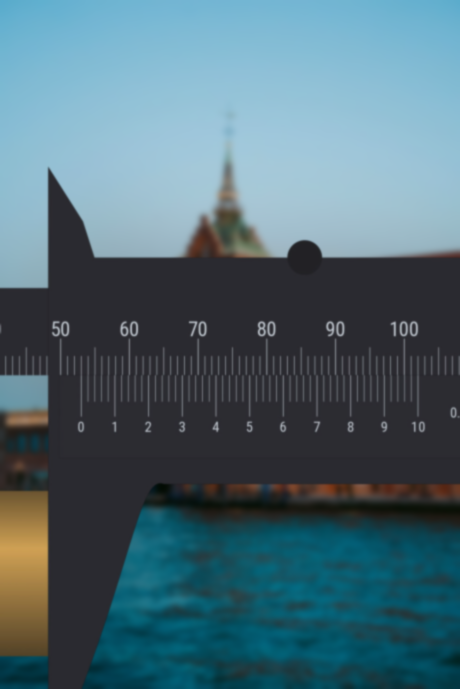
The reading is 53.0mm
